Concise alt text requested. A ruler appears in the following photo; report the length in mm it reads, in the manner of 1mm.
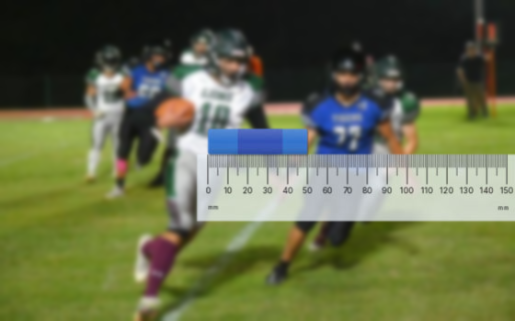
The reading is 50mm
